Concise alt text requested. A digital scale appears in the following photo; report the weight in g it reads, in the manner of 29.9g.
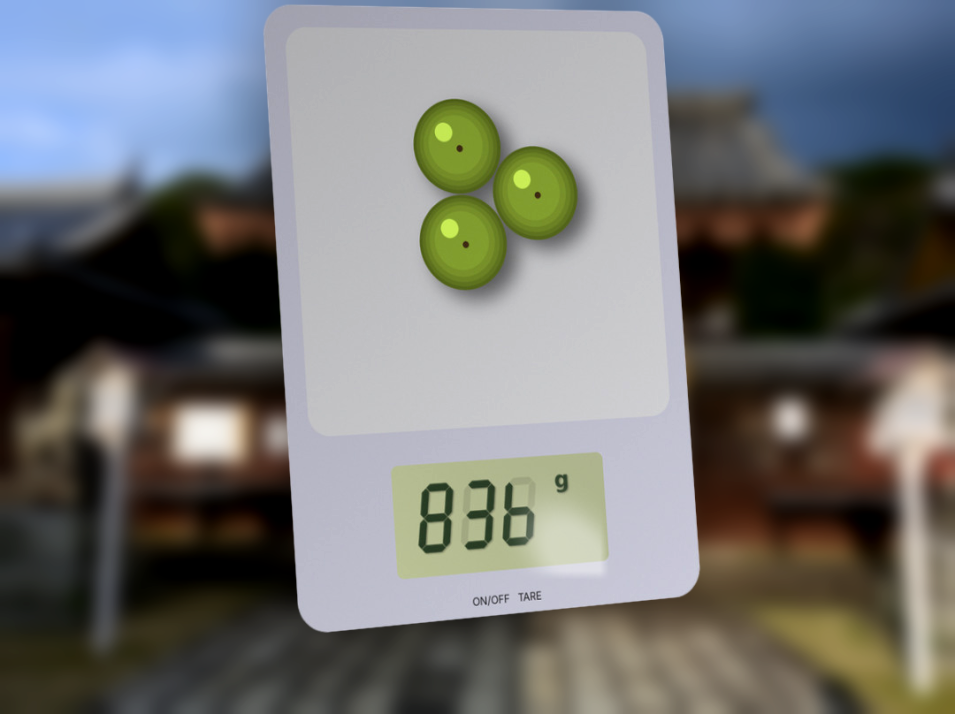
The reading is 836g
